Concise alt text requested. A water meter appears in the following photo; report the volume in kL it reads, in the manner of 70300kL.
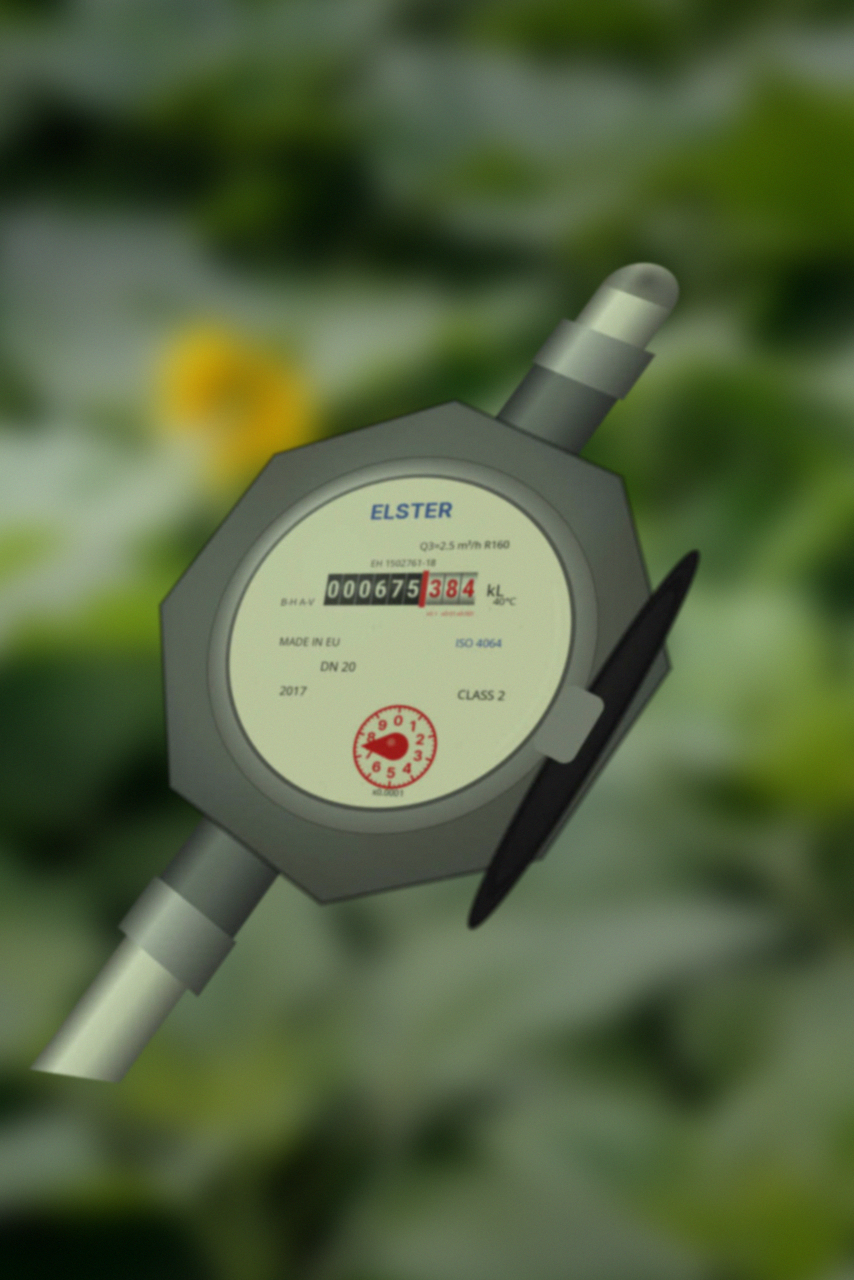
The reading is 675.3847kL
